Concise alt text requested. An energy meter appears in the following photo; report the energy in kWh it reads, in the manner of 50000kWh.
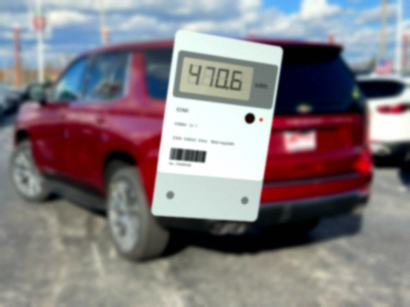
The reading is 470.6kWh
